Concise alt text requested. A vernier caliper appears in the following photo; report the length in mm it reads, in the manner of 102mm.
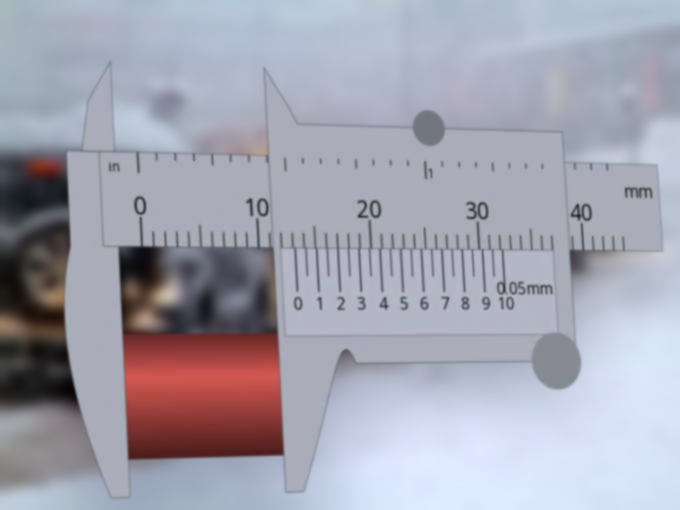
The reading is 13.2mm
